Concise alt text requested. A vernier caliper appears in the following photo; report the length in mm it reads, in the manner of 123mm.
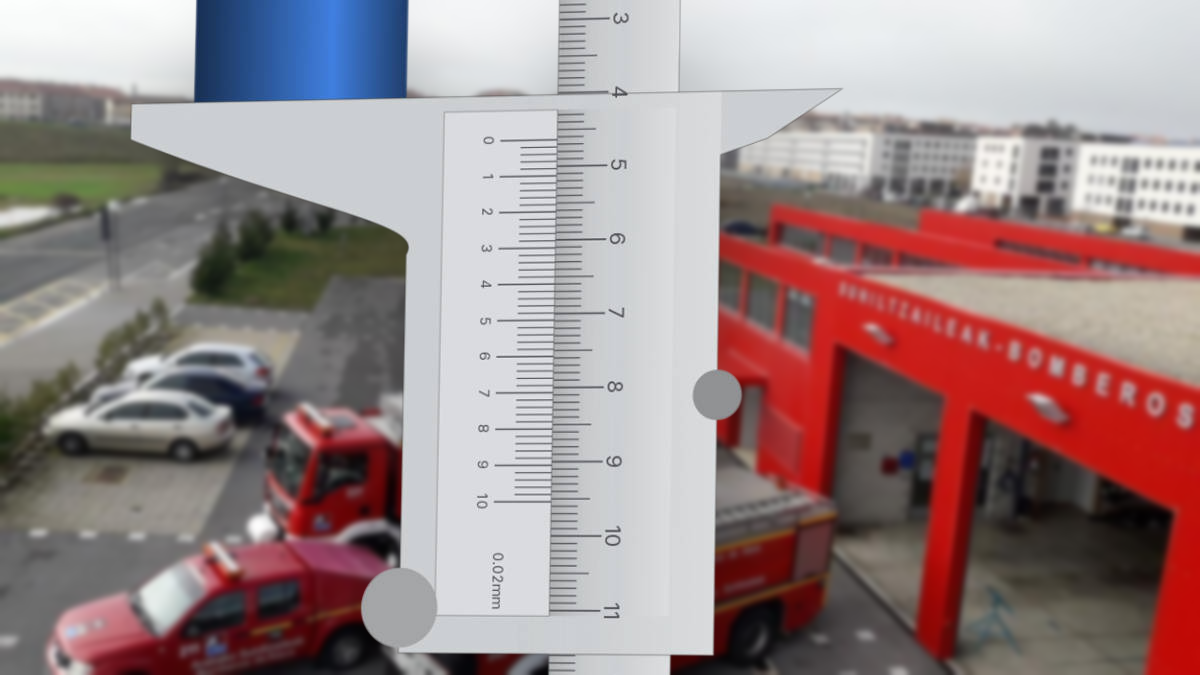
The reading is 46.4mm
